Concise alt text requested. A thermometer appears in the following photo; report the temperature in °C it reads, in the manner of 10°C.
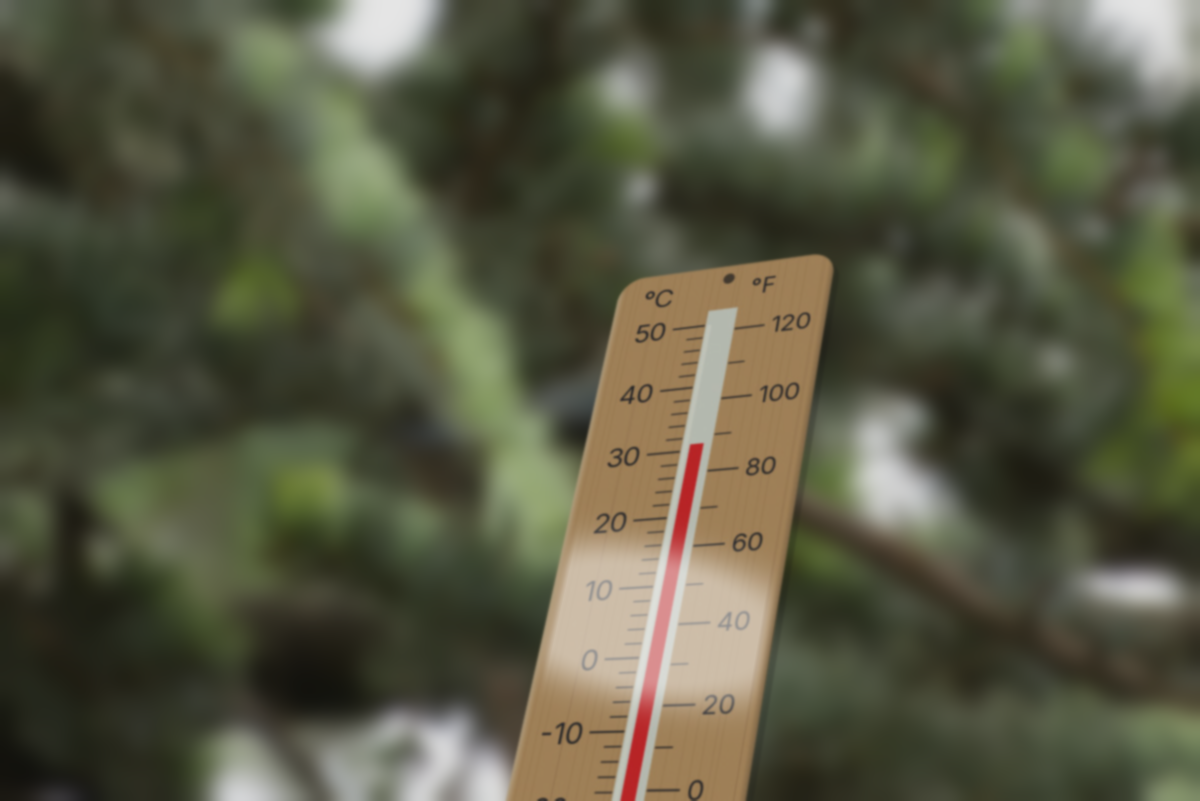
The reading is 31°C
